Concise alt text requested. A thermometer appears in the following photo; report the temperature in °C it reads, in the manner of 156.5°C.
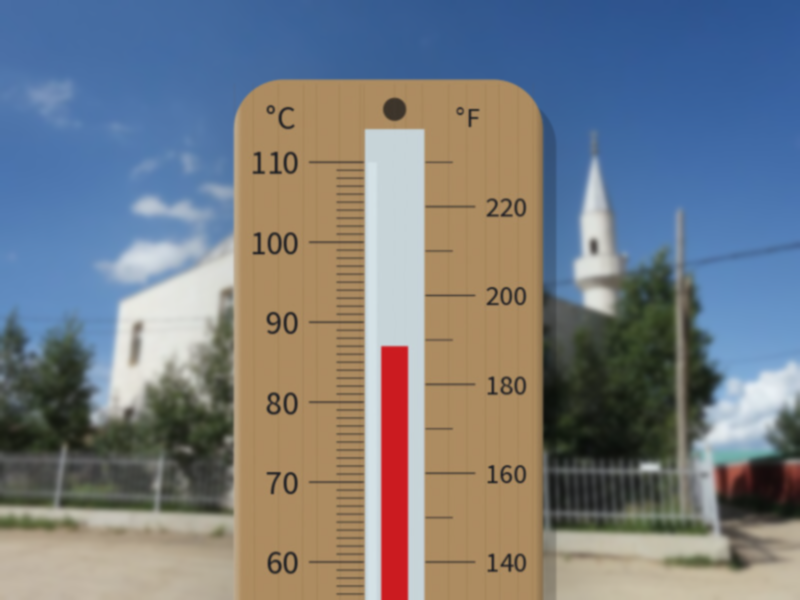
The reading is 87°C
